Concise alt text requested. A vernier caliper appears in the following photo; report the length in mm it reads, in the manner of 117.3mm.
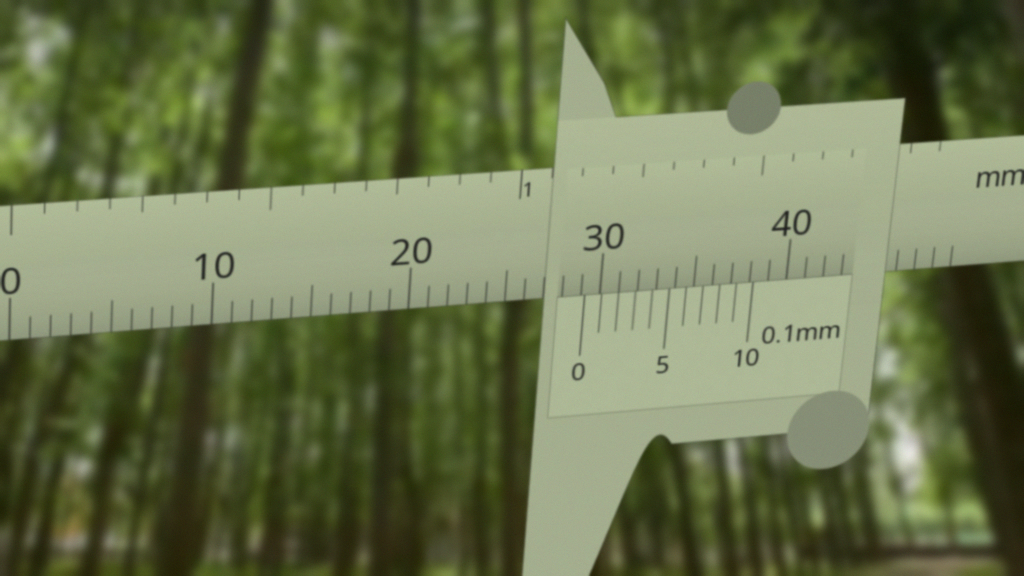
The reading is 29.2mm
